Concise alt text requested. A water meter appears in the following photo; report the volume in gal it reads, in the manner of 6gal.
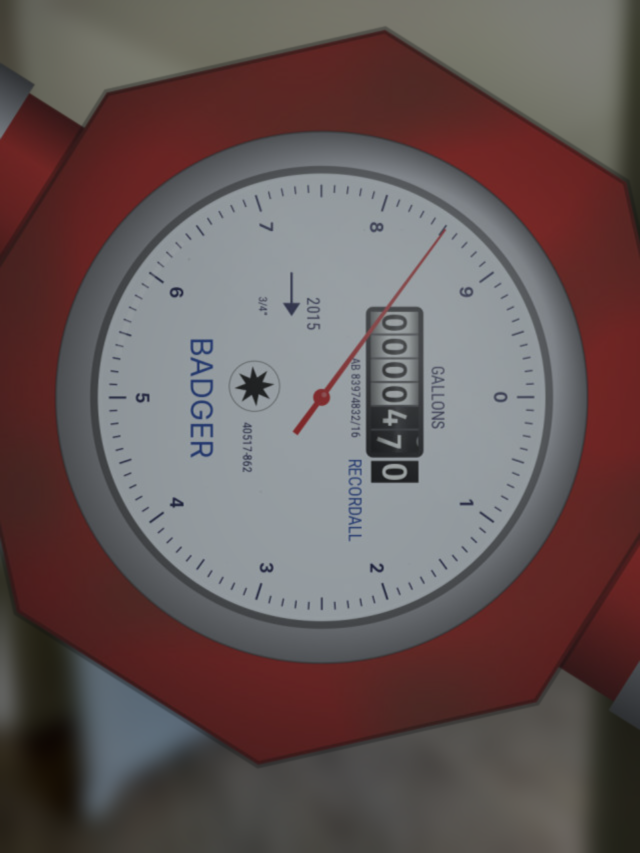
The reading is 468.5gal
